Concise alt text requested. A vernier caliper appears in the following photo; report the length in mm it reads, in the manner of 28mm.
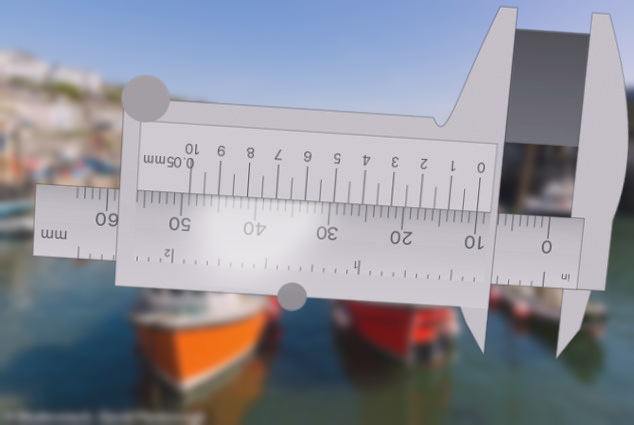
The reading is 10.0mm
